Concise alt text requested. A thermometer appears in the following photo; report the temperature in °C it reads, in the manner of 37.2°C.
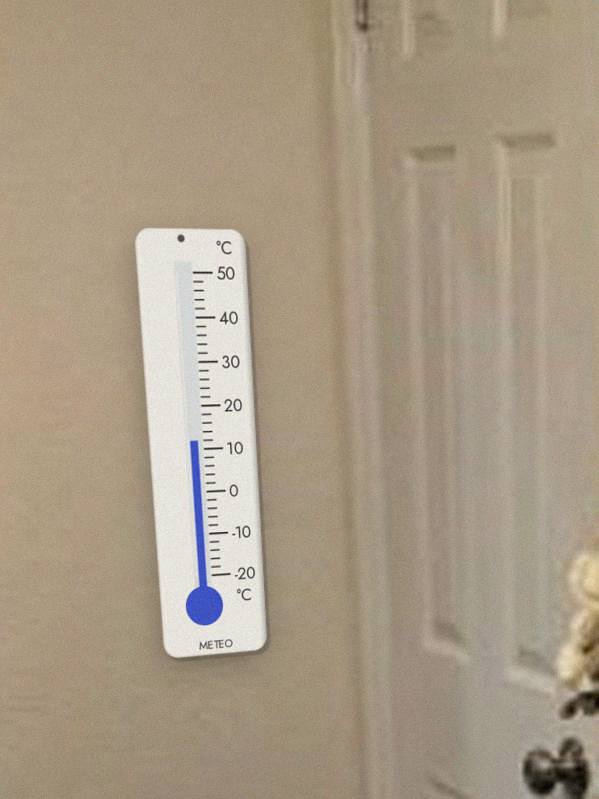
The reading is 12°C
